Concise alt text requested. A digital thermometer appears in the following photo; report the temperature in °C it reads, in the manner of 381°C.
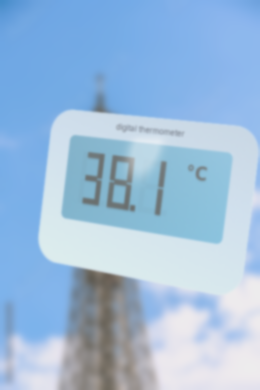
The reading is 38.1°C
